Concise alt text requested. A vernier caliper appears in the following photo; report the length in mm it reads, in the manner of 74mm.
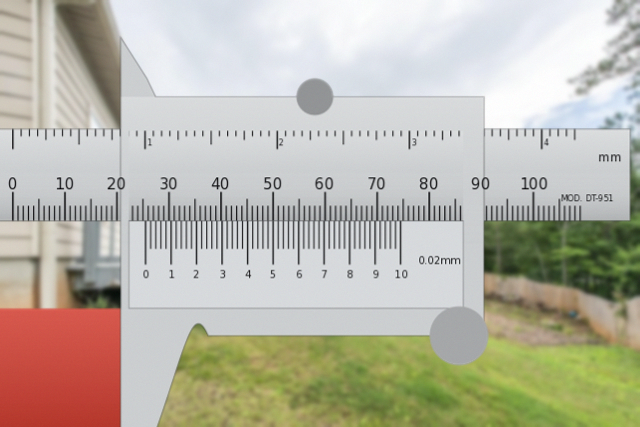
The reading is 25.5mm
